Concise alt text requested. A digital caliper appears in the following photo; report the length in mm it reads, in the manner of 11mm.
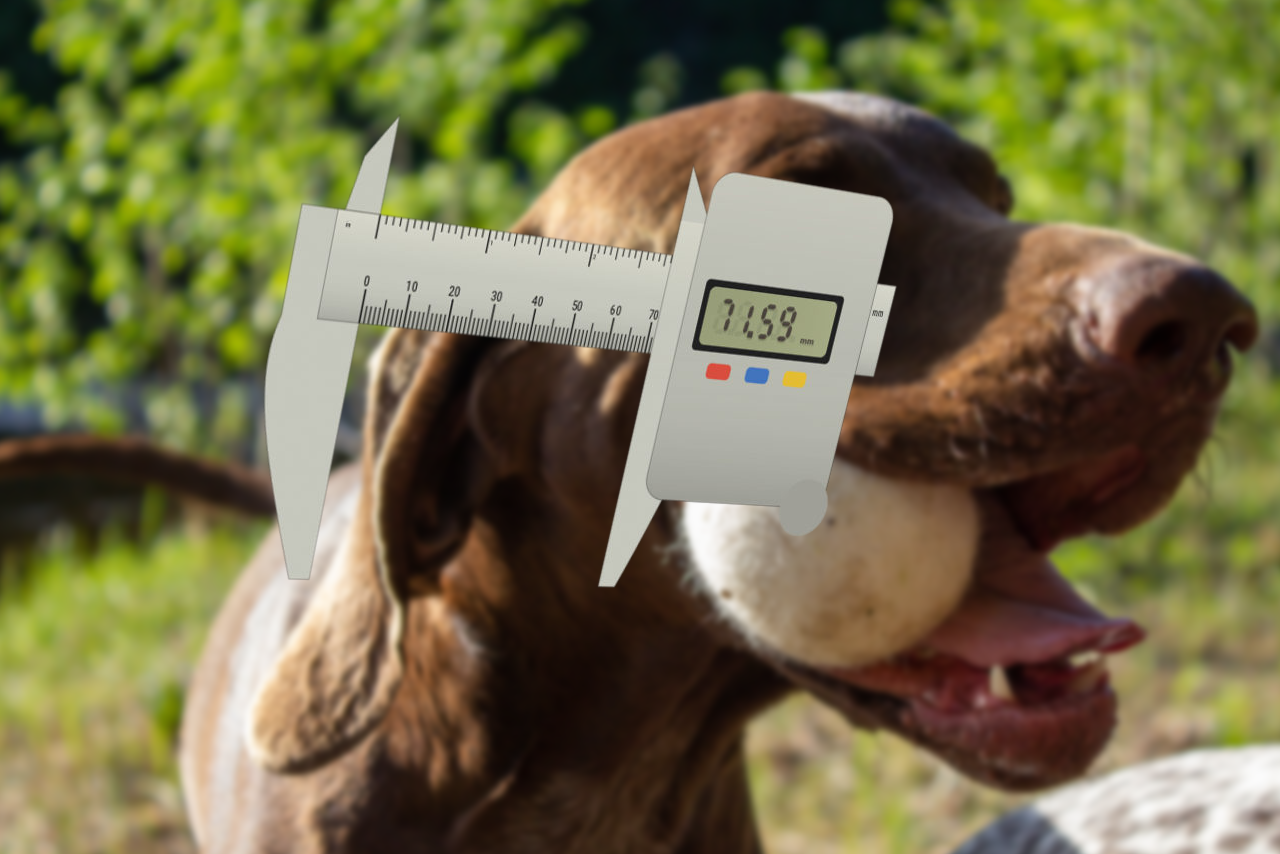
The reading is 71.59mm
